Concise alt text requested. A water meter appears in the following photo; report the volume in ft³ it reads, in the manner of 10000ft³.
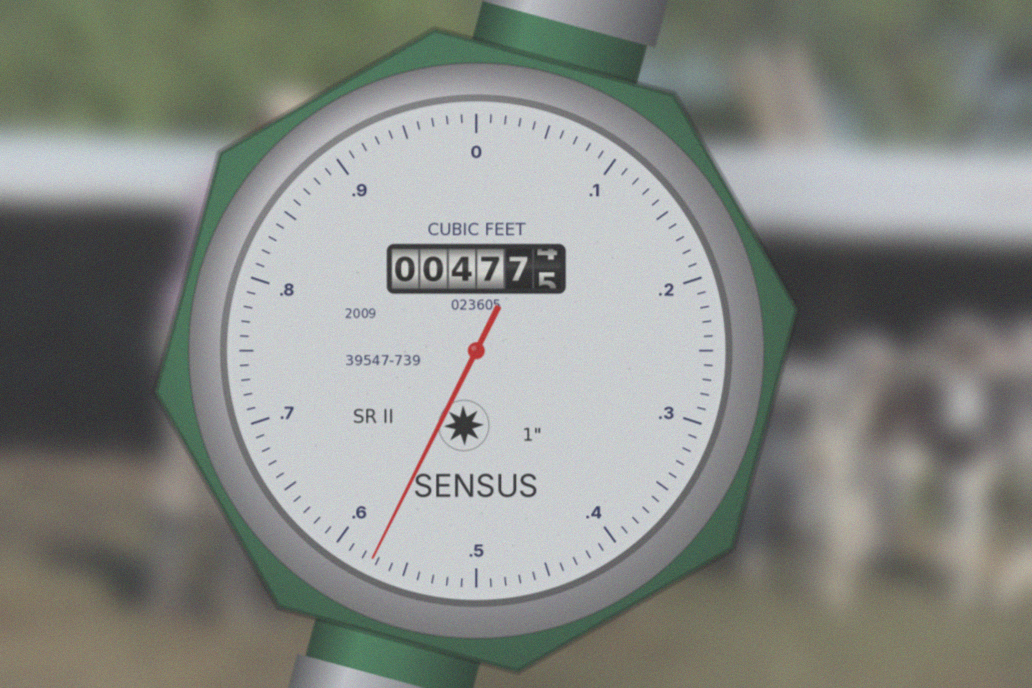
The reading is 4774.57ft³
